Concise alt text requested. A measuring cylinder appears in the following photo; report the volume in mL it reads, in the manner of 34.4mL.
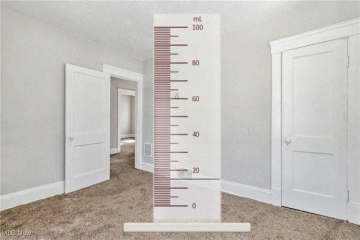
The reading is 15mL
